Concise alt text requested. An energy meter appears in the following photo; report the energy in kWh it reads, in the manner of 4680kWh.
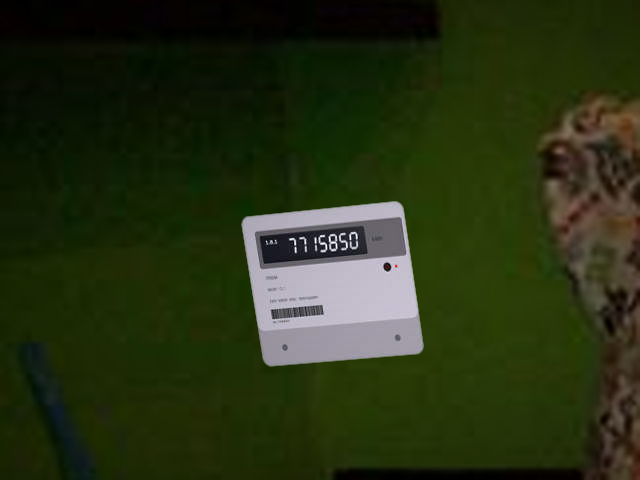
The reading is 7715850kWh
